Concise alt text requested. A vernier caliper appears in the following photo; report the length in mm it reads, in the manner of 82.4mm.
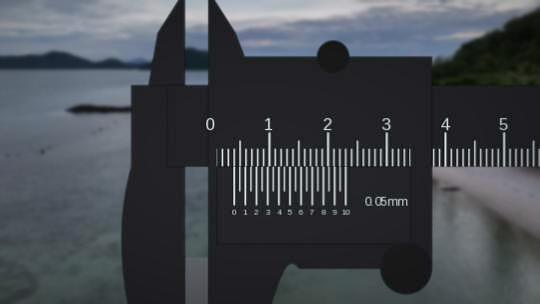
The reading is 4.0mm
